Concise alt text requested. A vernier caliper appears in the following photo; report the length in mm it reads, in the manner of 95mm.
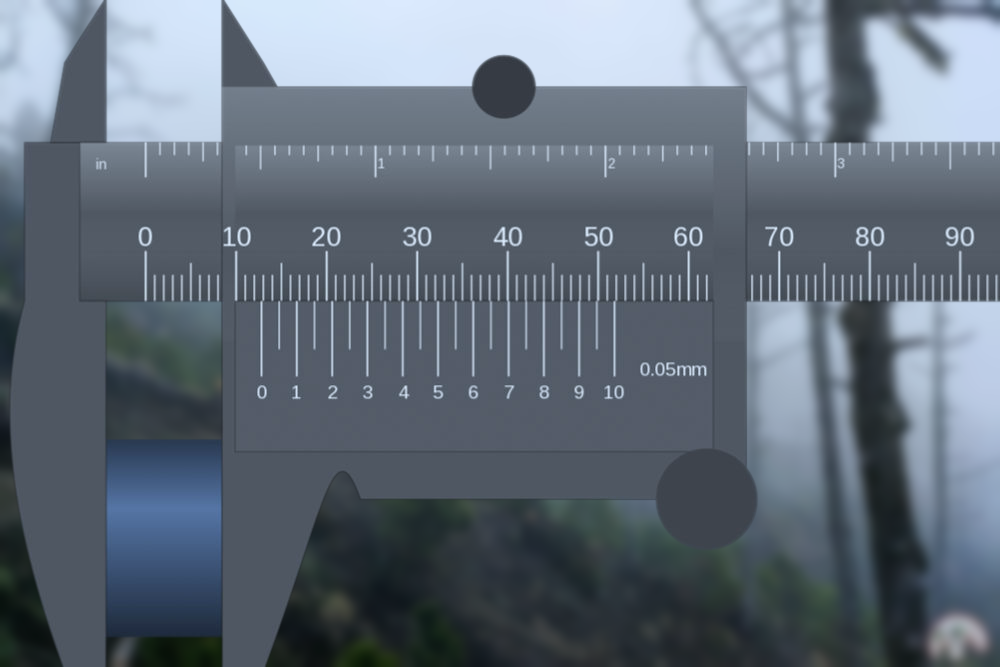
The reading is 12.8mm
